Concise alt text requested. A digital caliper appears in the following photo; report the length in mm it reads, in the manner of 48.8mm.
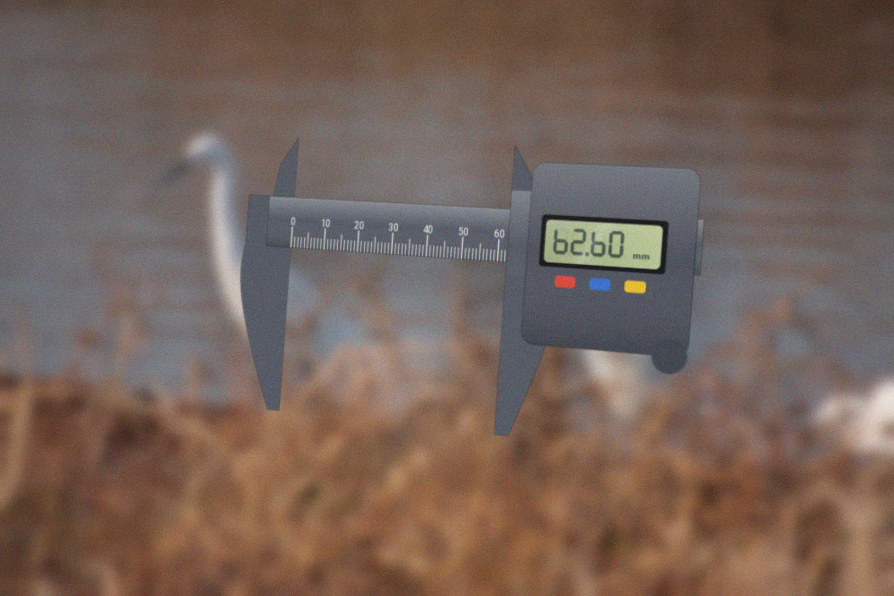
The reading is 62.60mm
